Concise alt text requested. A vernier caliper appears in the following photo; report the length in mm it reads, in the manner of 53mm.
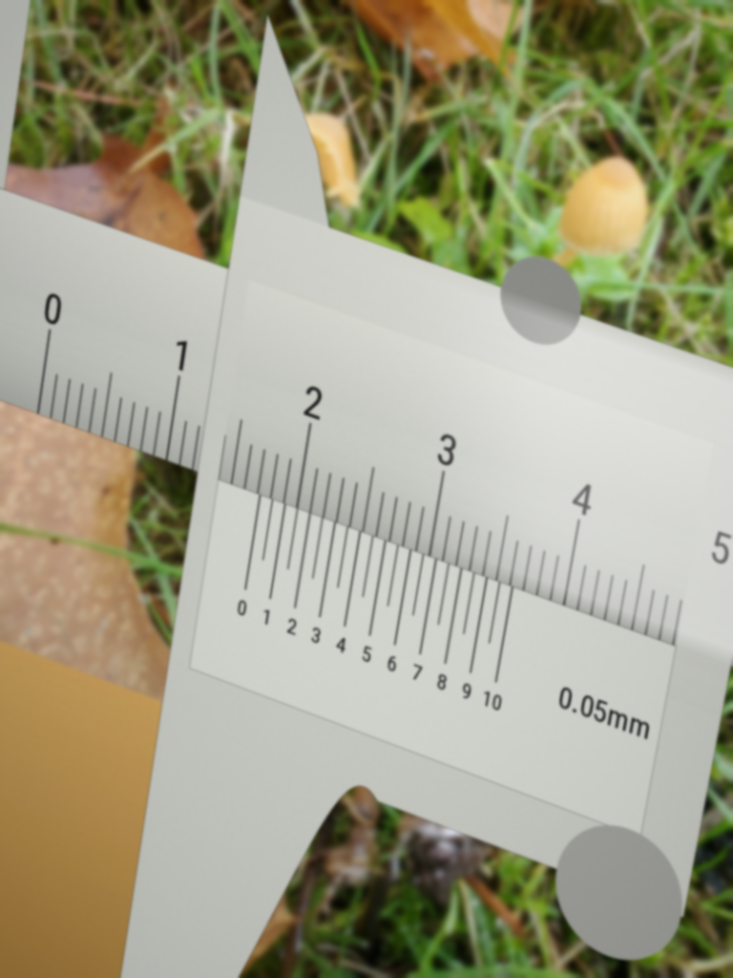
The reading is 17.2mm
